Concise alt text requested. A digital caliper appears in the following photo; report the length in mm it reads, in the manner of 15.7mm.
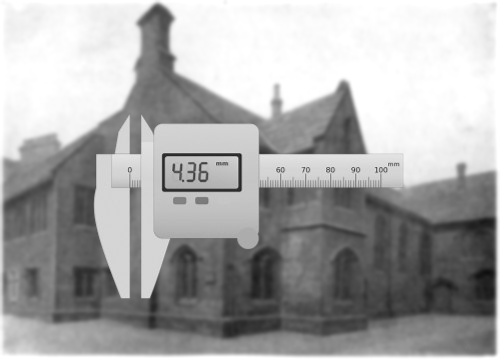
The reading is 4.36mm
